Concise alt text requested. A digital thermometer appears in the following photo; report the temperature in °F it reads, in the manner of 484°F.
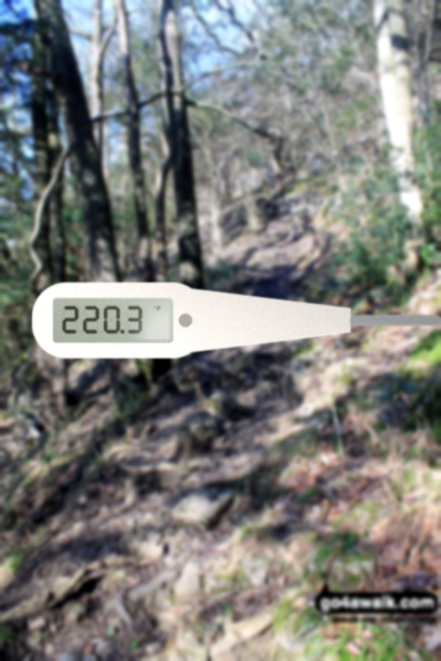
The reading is 220.3°F
